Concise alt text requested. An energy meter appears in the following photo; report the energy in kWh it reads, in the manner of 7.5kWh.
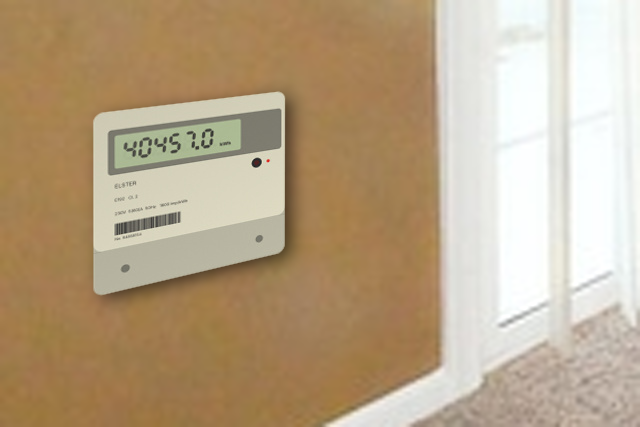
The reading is 40457.0kWh
